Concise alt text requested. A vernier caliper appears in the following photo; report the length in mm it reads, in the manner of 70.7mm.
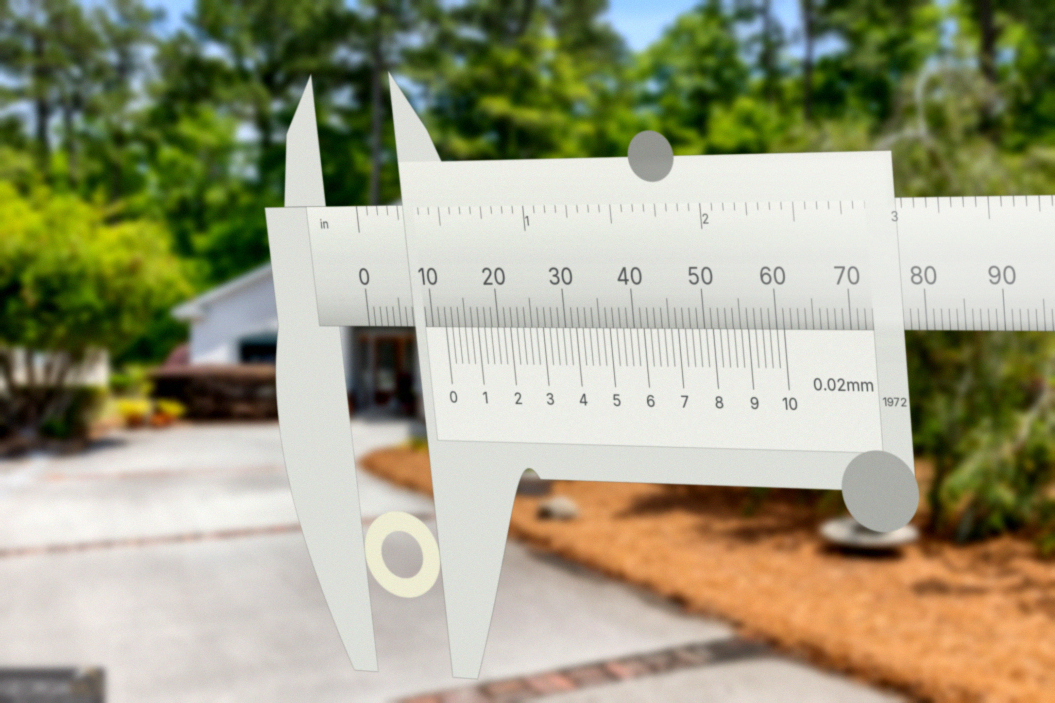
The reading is 12.0mm
